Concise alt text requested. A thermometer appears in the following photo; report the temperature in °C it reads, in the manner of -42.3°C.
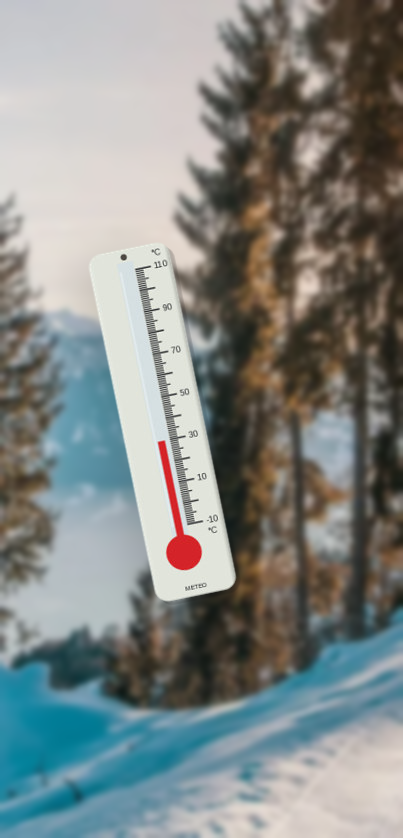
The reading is 30°C
